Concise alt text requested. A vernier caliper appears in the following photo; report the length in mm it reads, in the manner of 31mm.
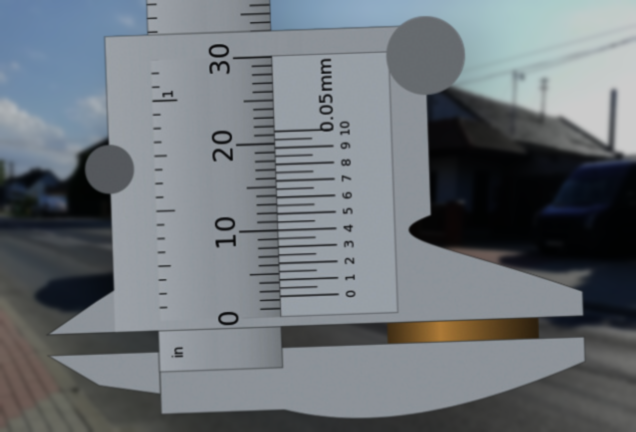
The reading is 2.4mm
